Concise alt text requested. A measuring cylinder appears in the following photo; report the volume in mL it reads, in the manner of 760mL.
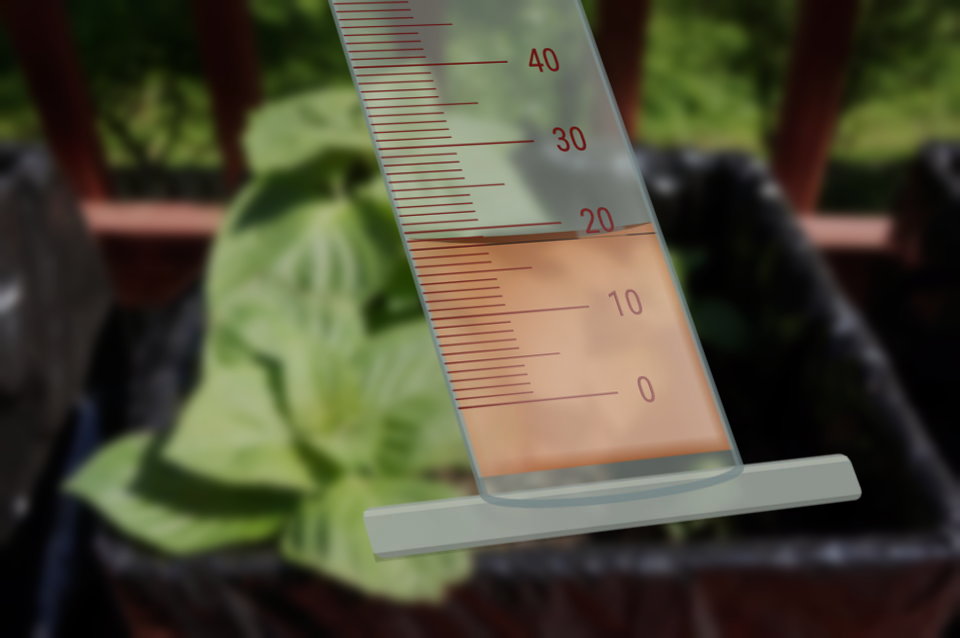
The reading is 18mL
